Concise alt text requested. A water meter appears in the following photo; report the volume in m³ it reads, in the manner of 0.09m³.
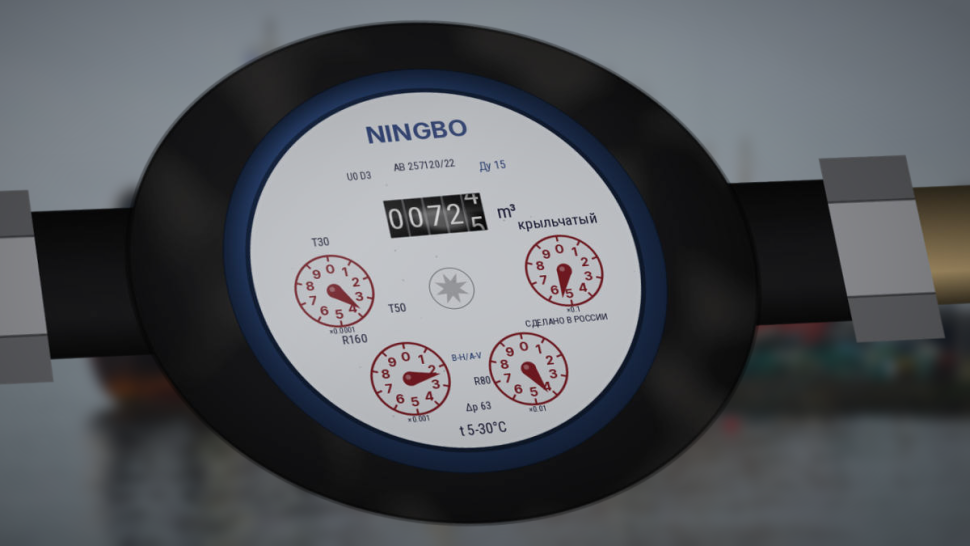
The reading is 724.5423m³
